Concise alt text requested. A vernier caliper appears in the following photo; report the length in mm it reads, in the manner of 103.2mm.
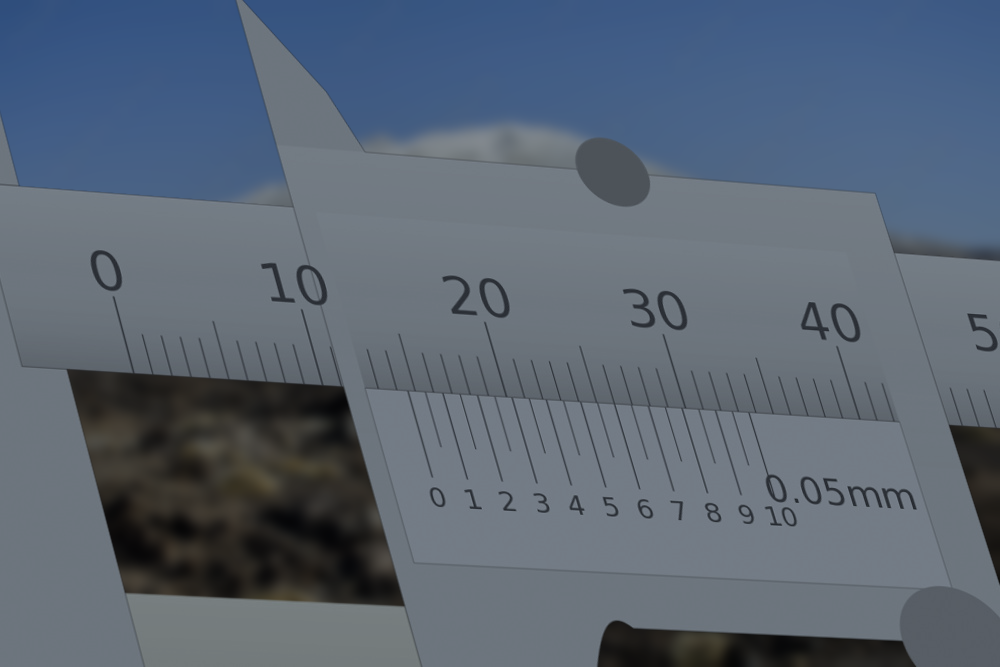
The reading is 14.6mm
